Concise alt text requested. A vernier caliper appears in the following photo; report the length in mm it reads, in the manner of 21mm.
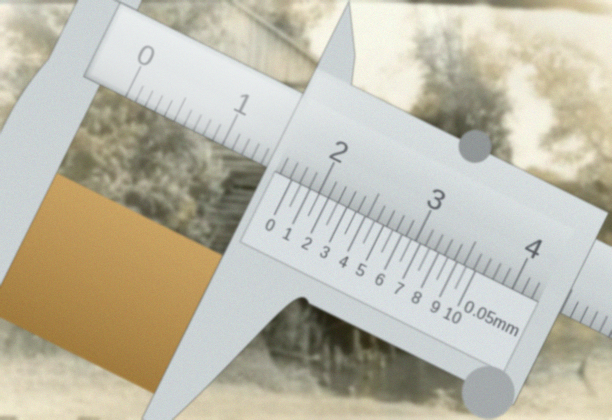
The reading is 17.2mm
